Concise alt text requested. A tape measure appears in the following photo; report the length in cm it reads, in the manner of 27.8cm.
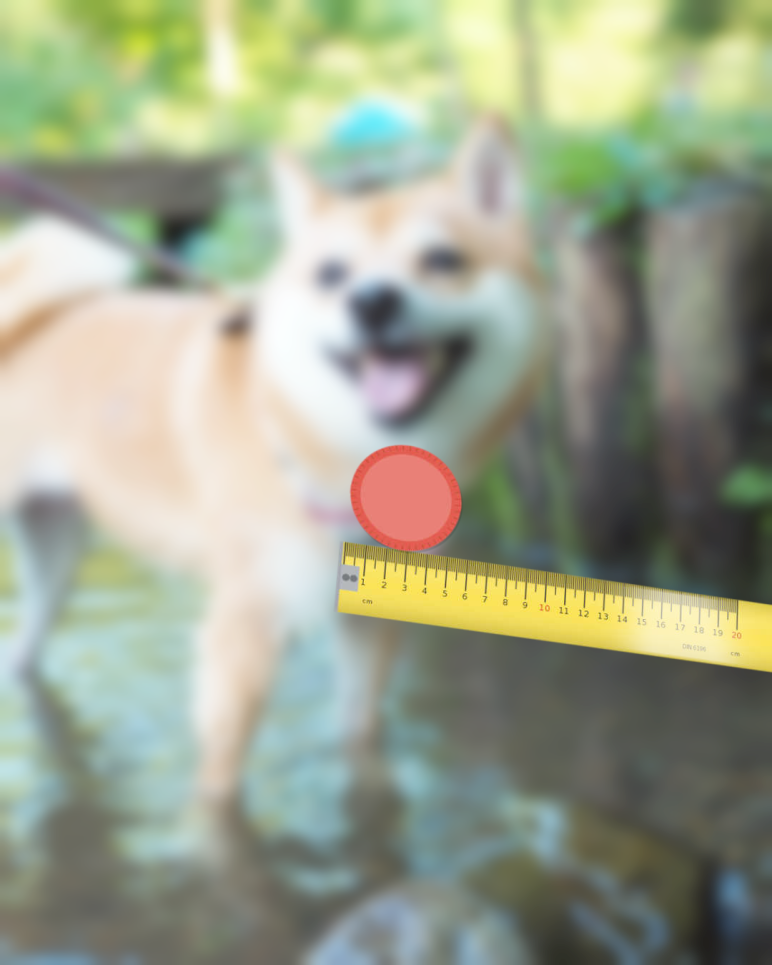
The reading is 5.5cm
